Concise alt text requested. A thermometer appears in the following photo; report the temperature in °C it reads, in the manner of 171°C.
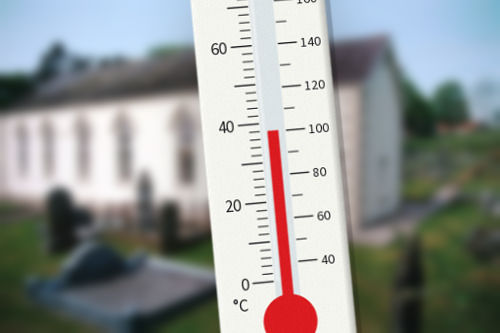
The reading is 38°C
